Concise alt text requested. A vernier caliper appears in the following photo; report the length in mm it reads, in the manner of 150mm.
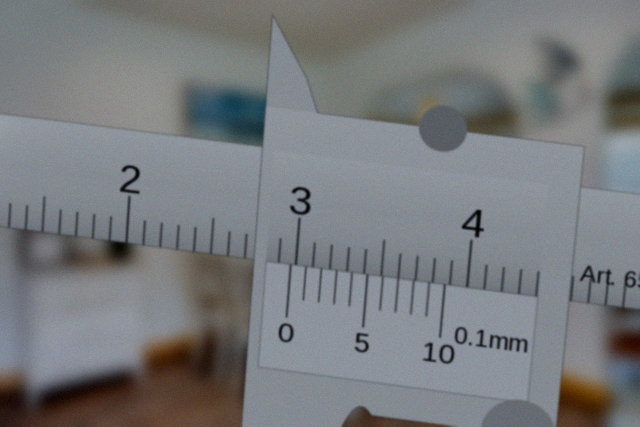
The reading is 29.7mm
